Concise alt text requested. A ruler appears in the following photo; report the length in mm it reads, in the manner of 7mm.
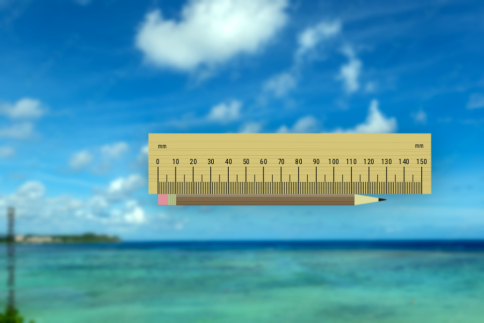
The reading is 130mm
